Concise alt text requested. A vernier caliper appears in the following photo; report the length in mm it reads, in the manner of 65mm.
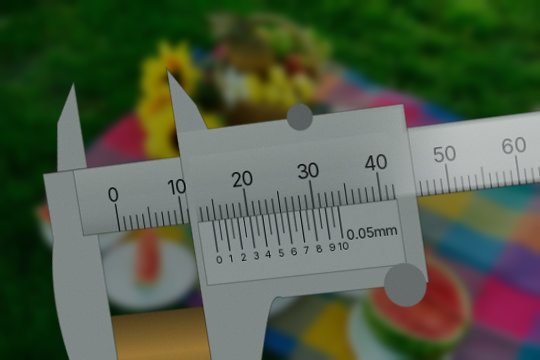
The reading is 14.6mm
